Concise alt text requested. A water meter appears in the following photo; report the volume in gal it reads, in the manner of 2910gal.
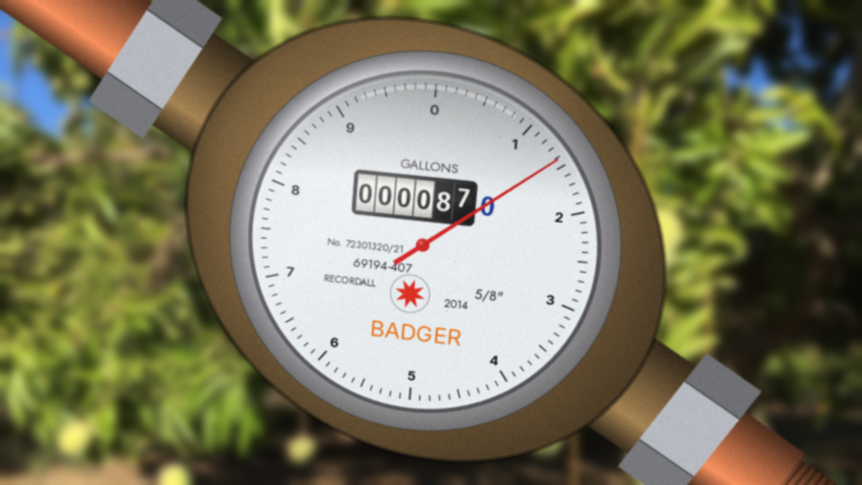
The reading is 871.4gal
